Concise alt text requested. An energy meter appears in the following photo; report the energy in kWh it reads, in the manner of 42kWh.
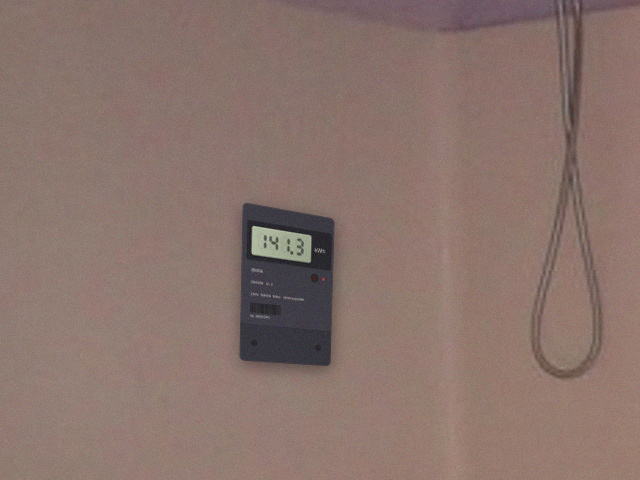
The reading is 141.3kWh
